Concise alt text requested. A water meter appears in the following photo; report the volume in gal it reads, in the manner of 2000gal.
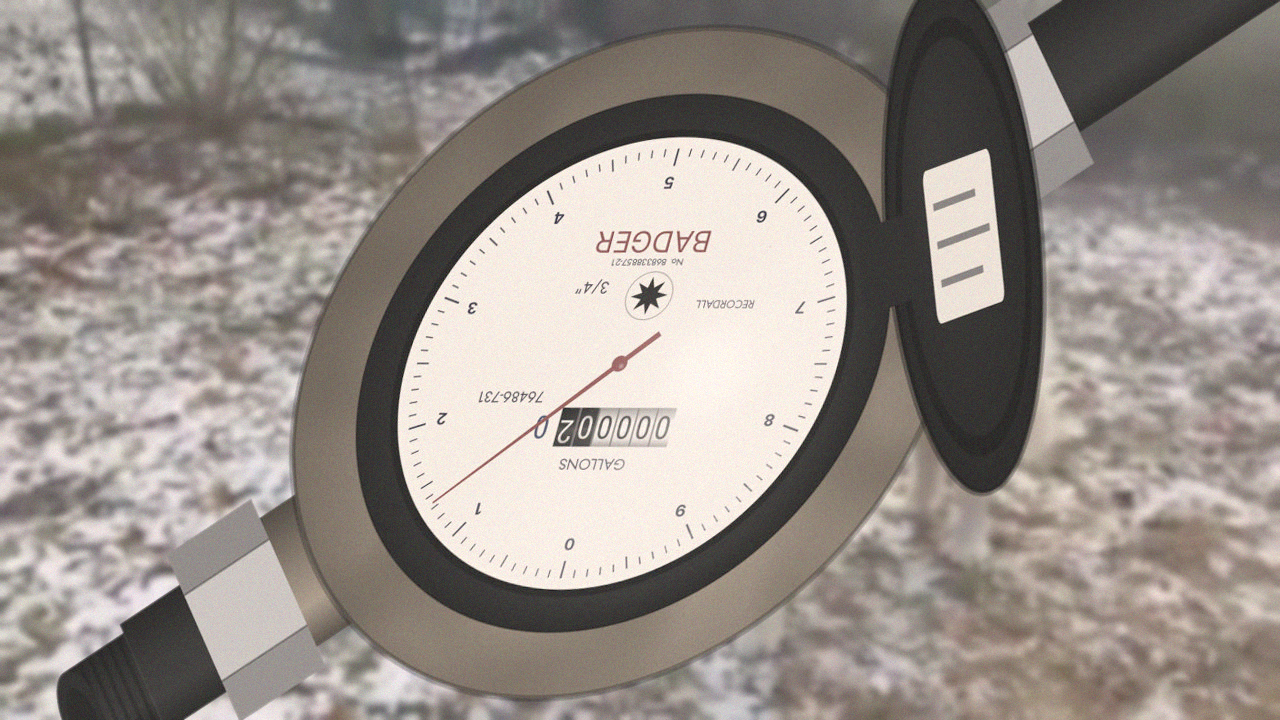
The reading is 21.3gal
